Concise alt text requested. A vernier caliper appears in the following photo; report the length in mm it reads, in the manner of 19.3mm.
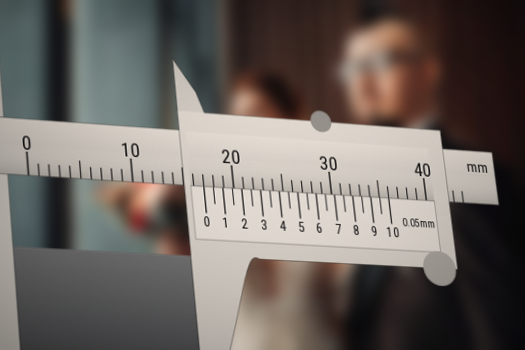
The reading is 17.0mm
